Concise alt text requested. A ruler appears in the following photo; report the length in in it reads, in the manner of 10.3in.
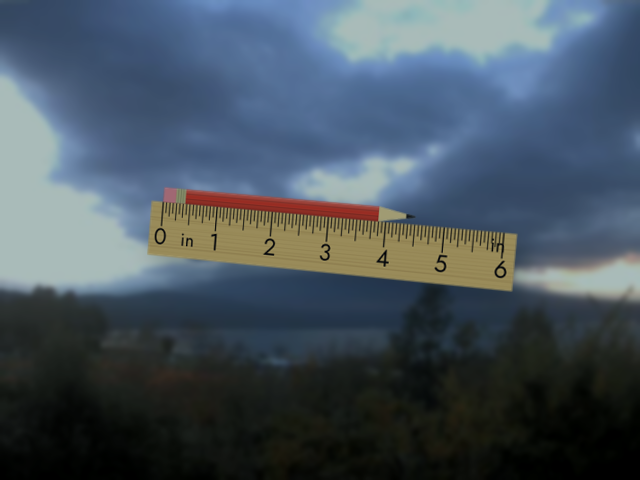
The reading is 4.5in
